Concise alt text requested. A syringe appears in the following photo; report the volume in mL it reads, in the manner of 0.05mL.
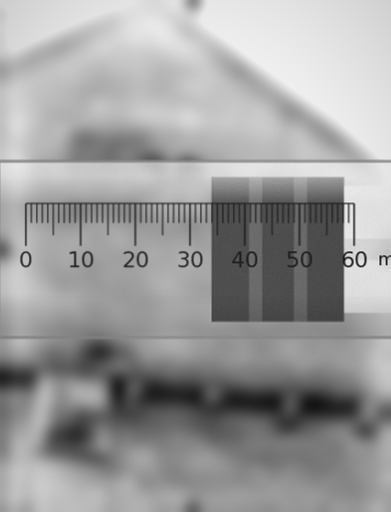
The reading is 34mL
